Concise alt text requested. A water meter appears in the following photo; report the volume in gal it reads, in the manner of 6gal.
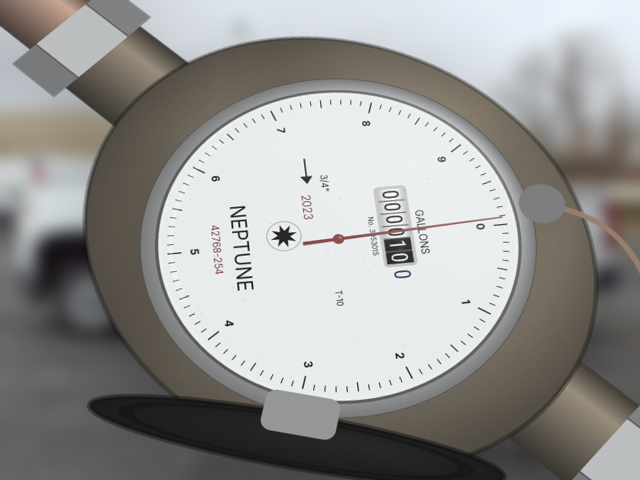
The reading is 99.9gal
